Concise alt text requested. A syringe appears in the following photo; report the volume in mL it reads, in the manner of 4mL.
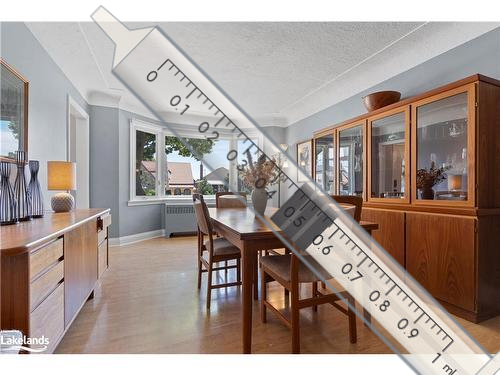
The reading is 0.46mL
